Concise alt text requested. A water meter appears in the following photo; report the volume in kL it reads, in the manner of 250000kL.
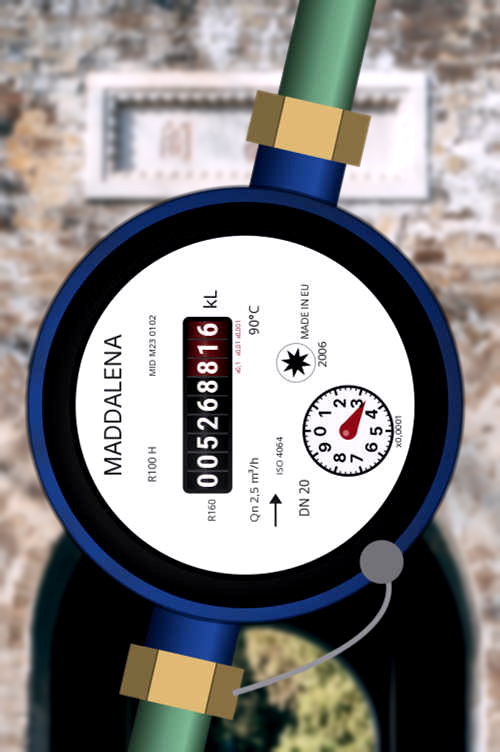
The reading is 5268.8163kL
